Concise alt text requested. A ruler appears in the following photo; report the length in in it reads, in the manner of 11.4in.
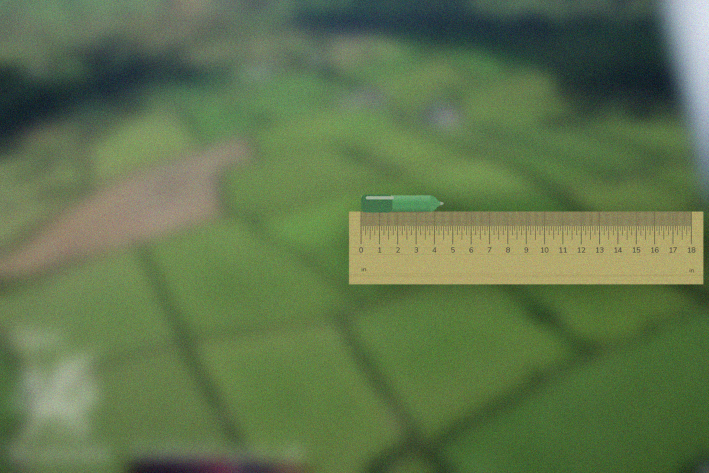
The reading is 4.5in
